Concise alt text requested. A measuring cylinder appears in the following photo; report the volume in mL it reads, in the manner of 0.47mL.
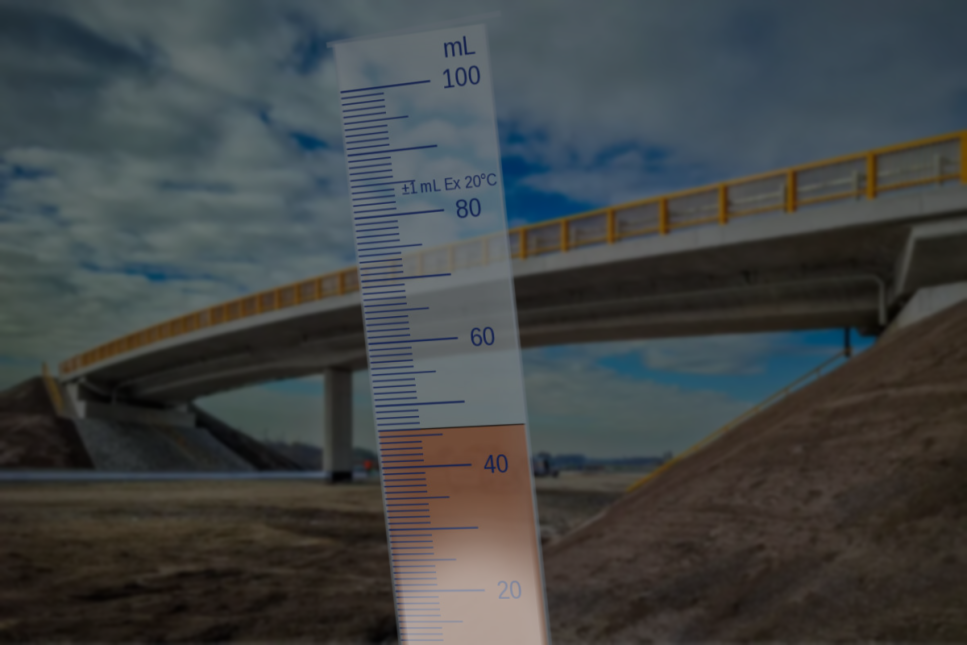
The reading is 46mL
